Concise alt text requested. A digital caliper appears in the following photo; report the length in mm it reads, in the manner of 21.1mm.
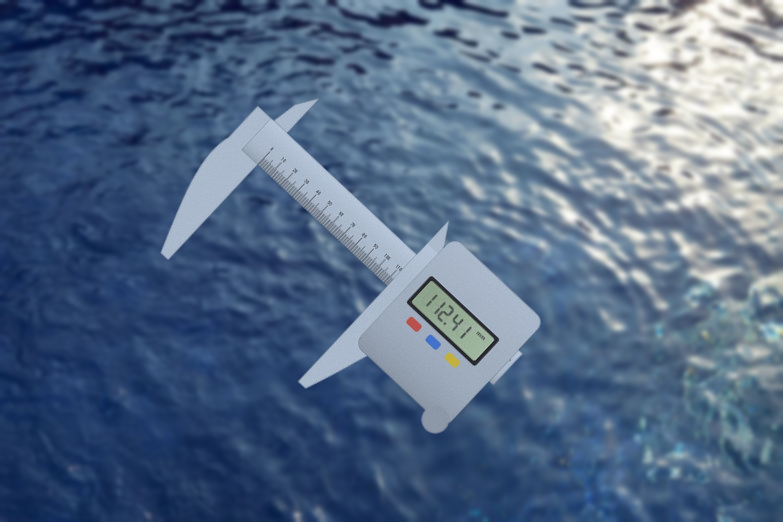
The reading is 112.41mm
